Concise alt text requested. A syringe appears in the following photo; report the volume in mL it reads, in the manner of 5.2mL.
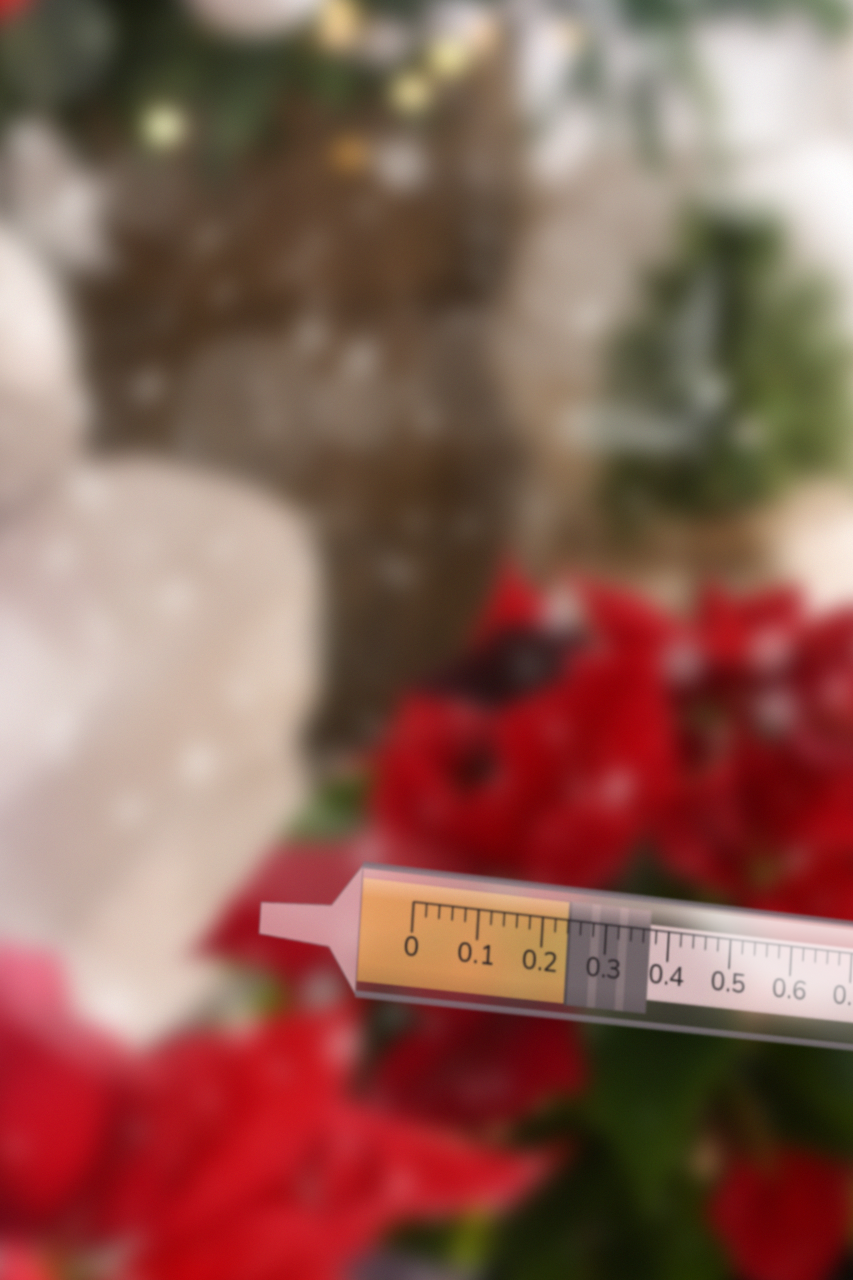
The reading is 0.24mL
